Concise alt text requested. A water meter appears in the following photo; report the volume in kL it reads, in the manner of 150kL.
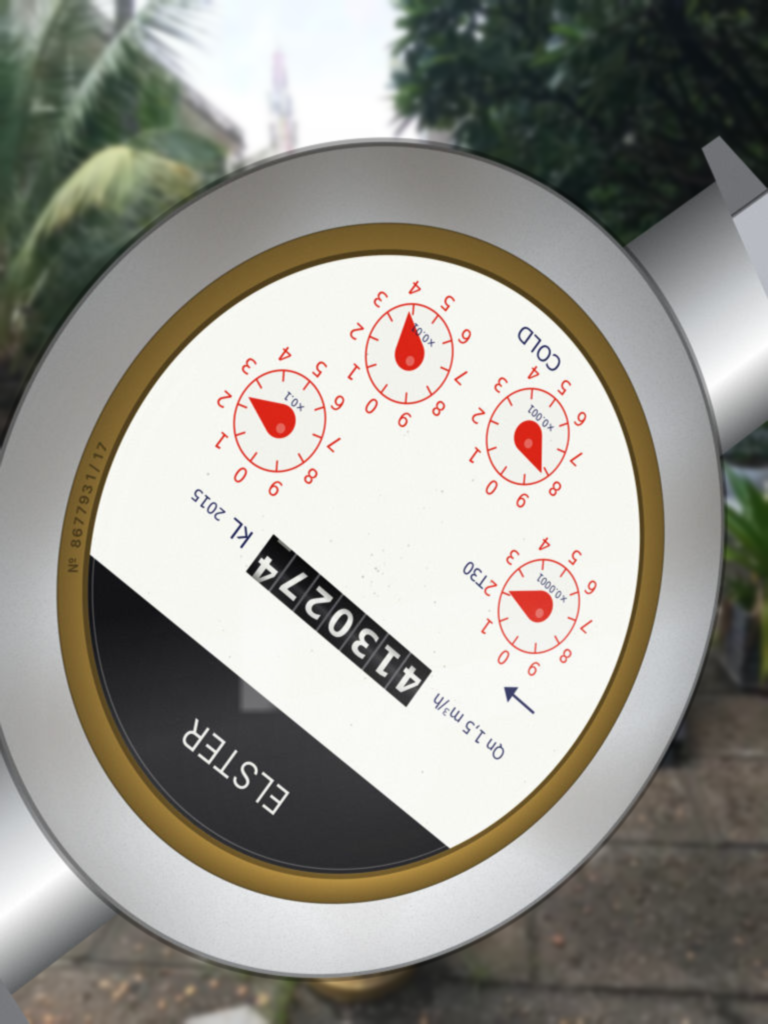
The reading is 4130274.2382kL
